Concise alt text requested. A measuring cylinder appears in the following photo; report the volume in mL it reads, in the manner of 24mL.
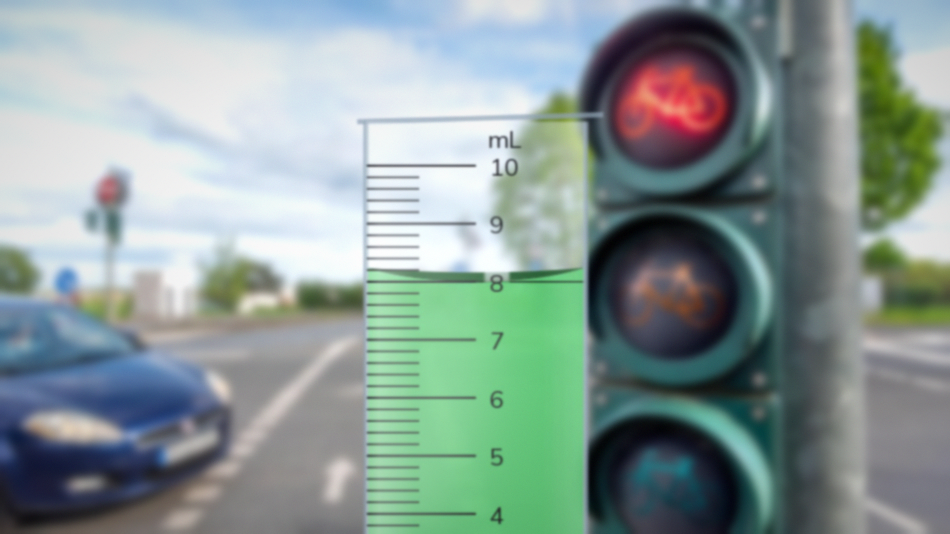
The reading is 8mL
